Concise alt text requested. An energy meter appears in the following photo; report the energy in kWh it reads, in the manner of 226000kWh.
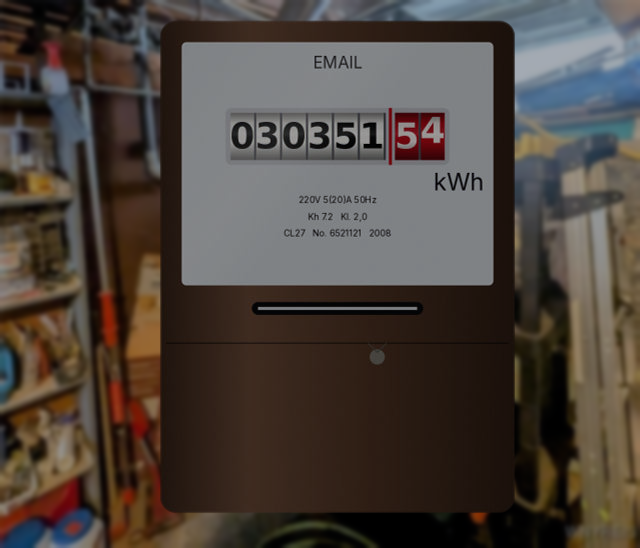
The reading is 30351.54kWh
